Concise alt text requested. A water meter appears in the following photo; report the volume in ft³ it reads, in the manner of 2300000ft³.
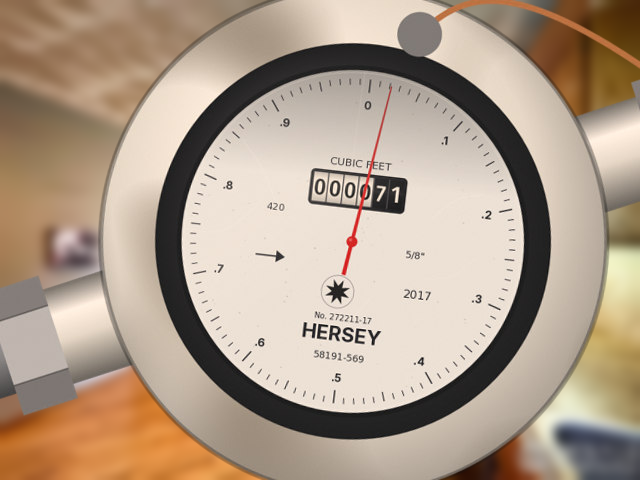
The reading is 71.02ft³
